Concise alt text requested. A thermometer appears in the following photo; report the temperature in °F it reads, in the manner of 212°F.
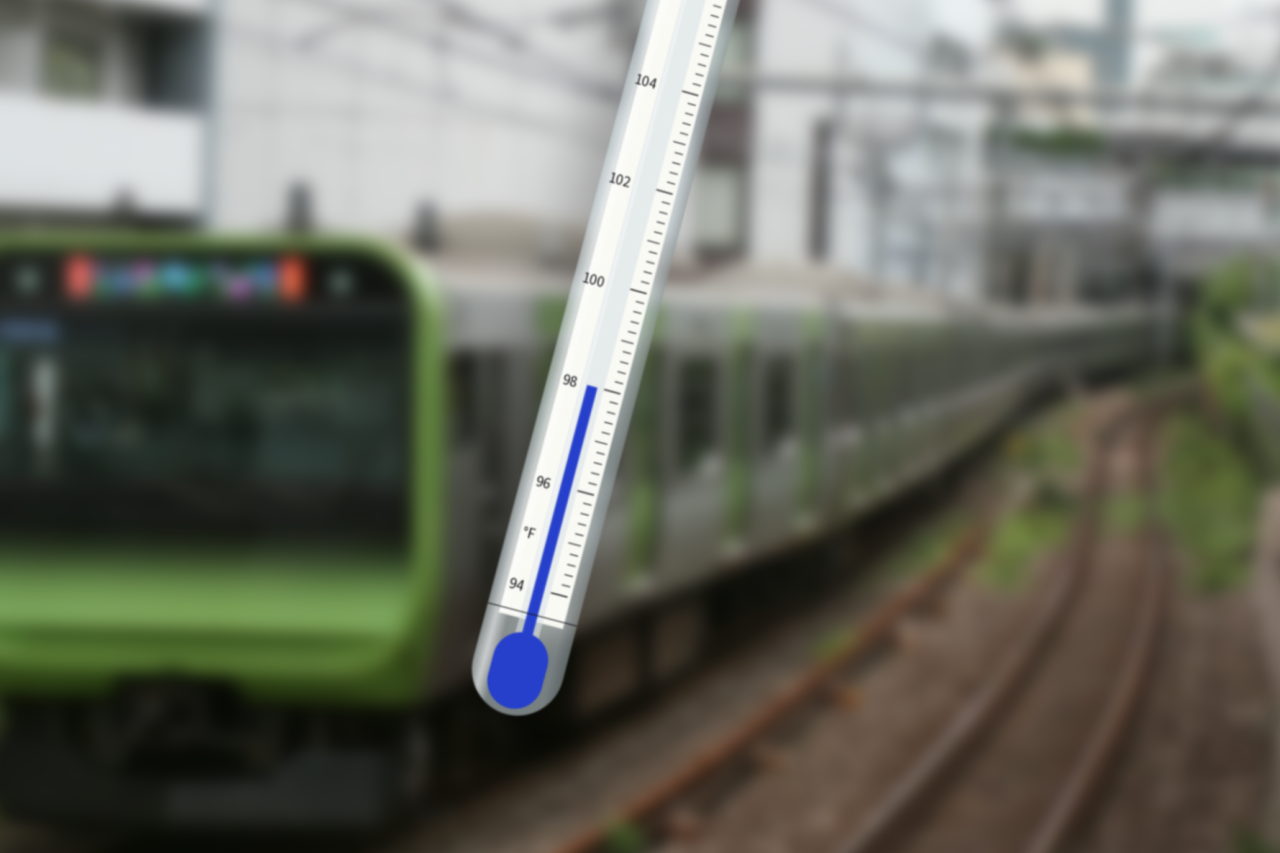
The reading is 98°F
